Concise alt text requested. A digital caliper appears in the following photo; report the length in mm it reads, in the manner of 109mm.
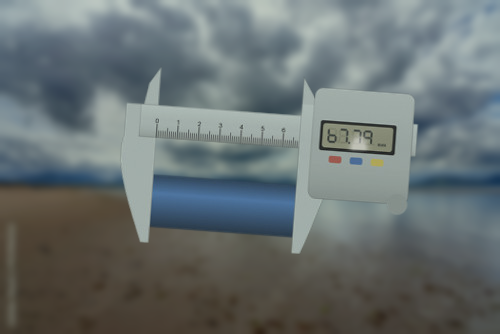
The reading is 67.79mm
